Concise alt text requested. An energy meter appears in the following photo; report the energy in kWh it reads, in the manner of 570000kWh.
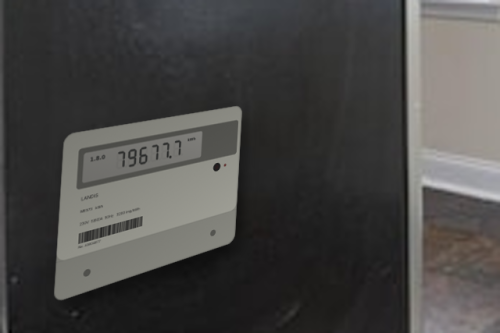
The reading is 79677.7kWh
